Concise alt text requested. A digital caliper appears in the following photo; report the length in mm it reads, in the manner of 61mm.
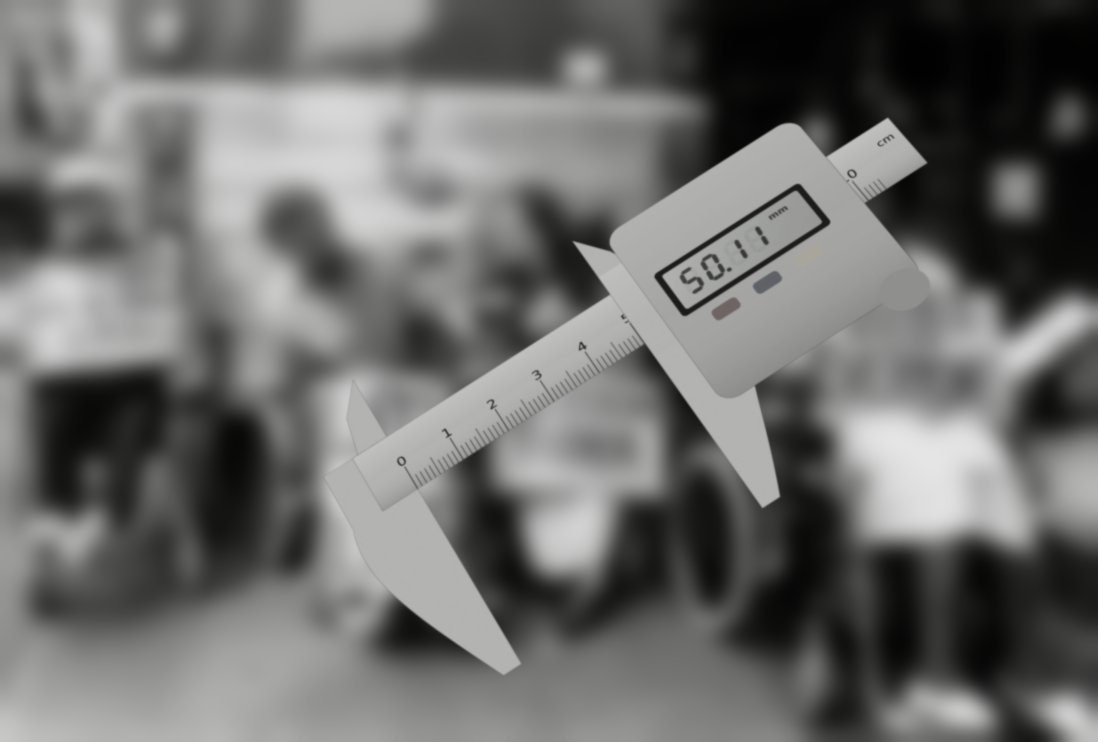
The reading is 50.11mm
